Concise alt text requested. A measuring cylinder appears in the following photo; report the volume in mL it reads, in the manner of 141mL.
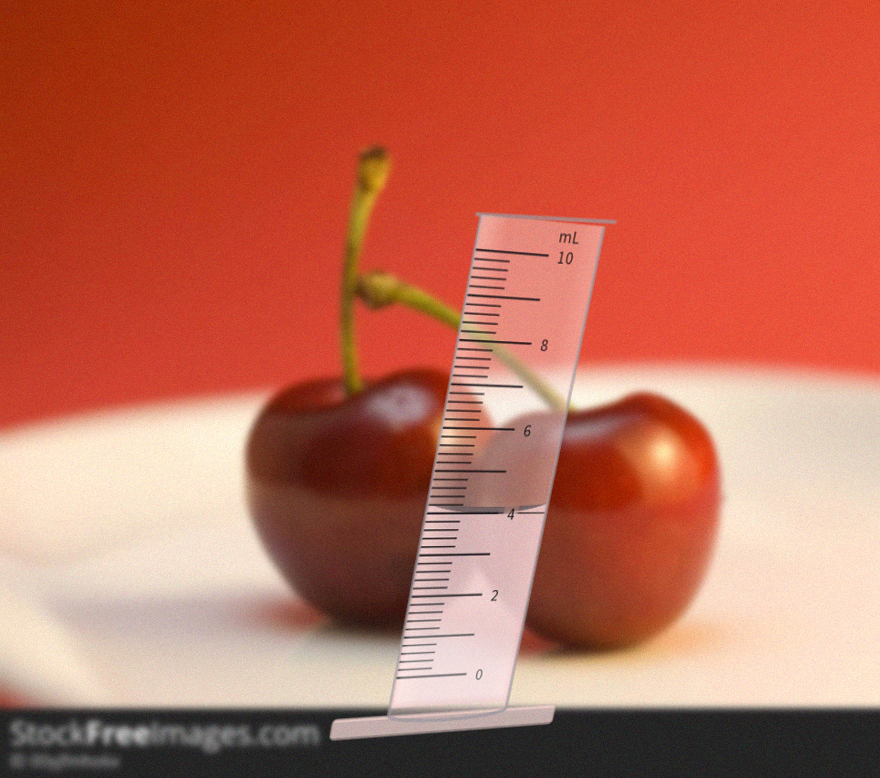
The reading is 4mL
